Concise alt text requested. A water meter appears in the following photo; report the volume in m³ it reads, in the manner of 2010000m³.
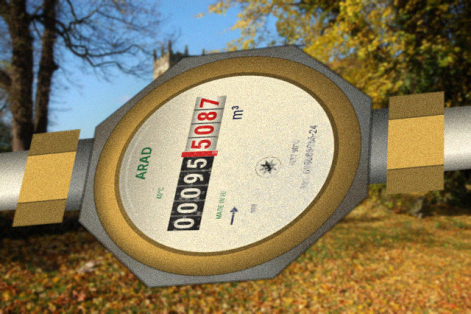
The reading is 95.5087m³
